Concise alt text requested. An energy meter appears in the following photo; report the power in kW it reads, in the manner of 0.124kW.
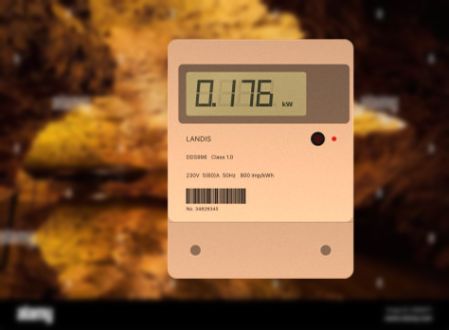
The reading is 0.176kW
